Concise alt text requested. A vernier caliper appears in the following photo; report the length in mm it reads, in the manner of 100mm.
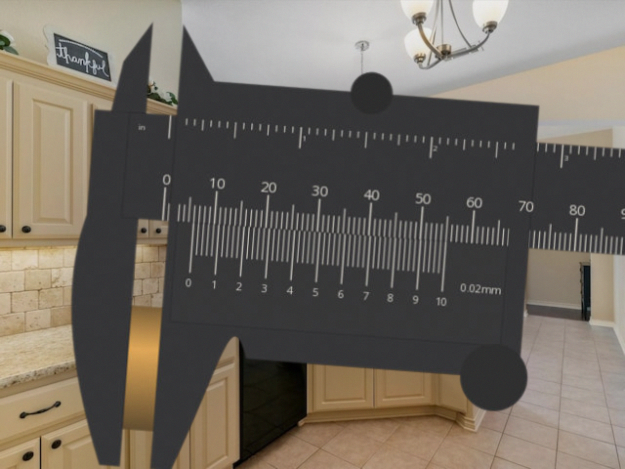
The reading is 6.0mm
